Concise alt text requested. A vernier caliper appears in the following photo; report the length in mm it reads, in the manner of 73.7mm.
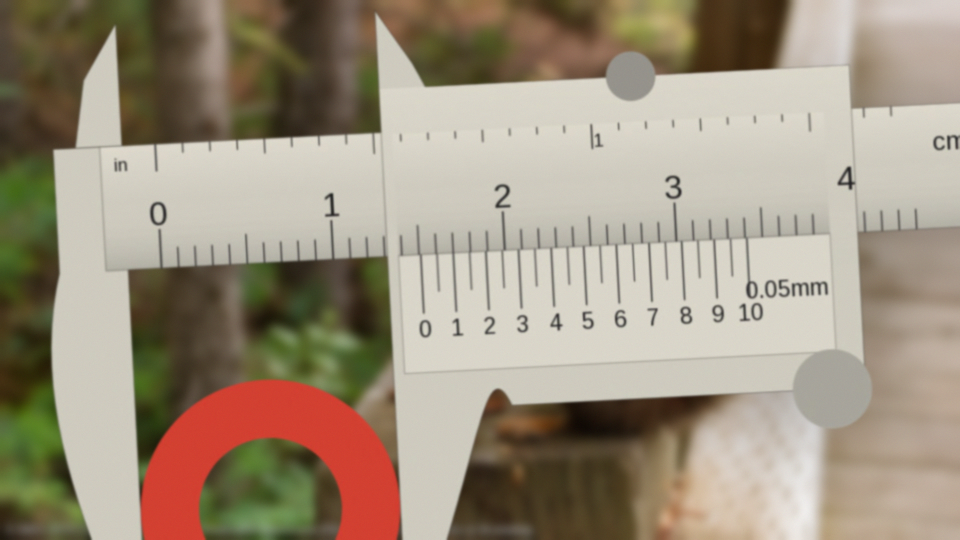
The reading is 15.1mm
